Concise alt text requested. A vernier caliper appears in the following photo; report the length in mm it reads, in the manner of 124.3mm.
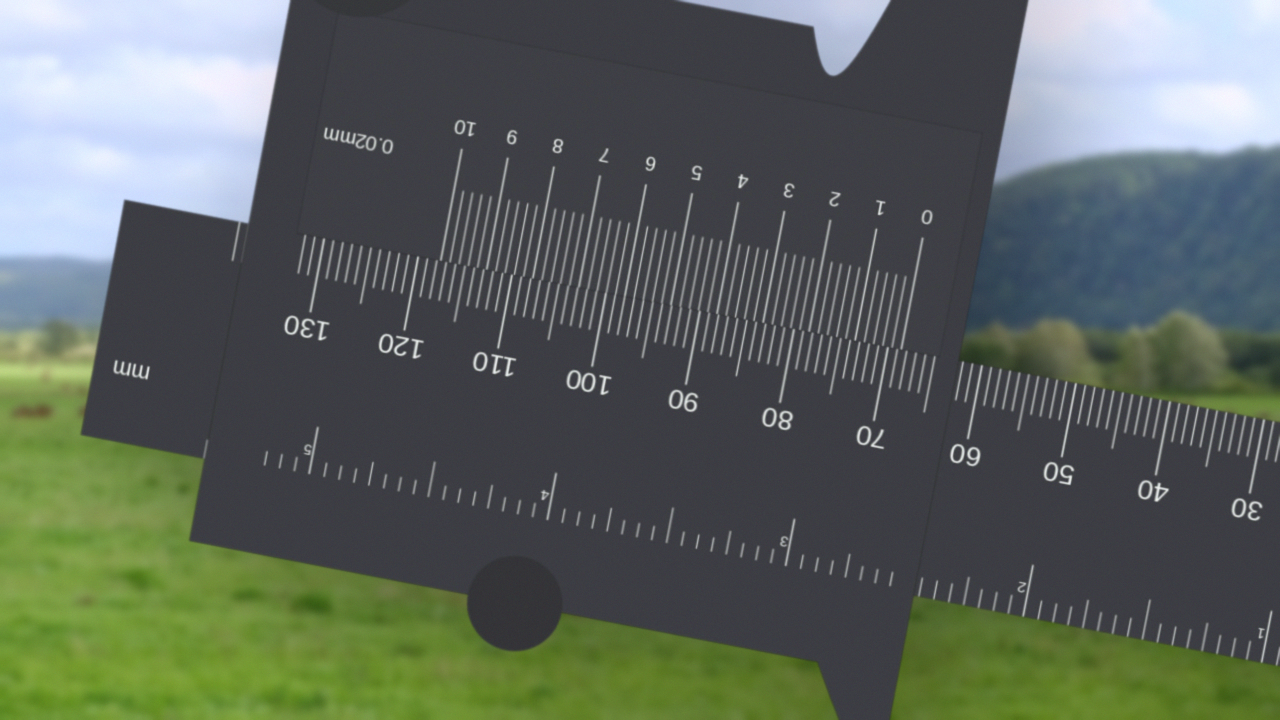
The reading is 68.6mm
